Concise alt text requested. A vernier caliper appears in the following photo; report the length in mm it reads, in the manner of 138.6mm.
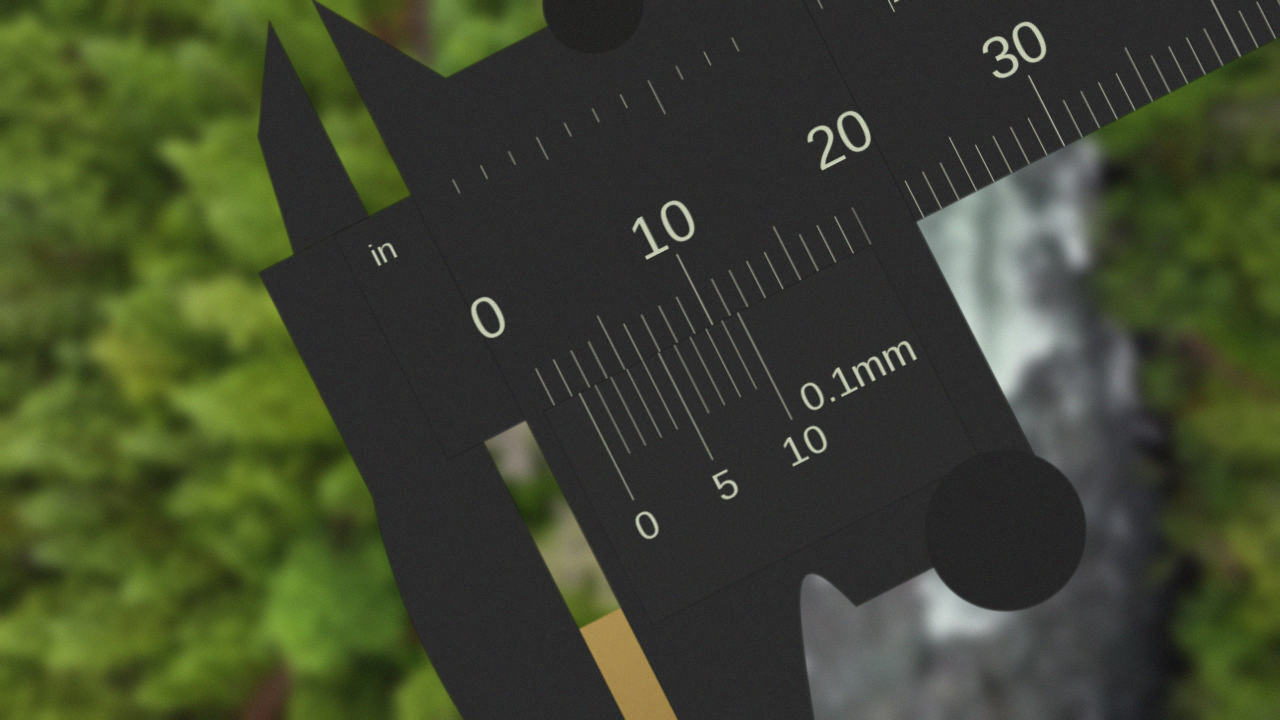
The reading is 2.4mm
